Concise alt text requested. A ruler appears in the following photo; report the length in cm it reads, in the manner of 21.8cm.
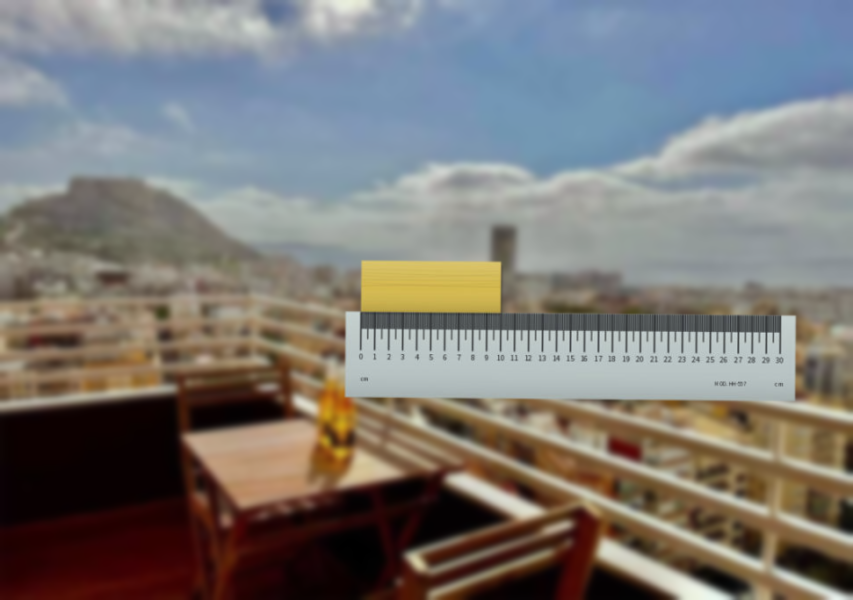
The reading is 10cm
